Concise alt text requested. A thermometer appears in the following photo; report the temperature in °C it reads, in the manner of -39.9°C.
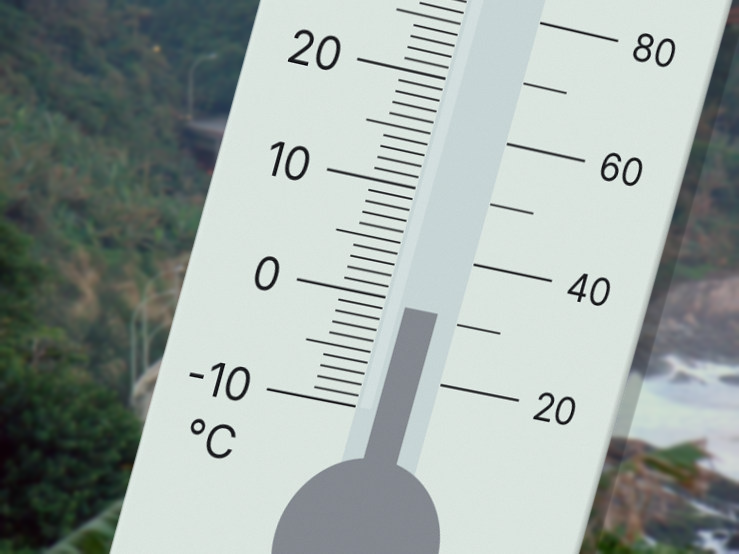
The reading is -0.5°C
